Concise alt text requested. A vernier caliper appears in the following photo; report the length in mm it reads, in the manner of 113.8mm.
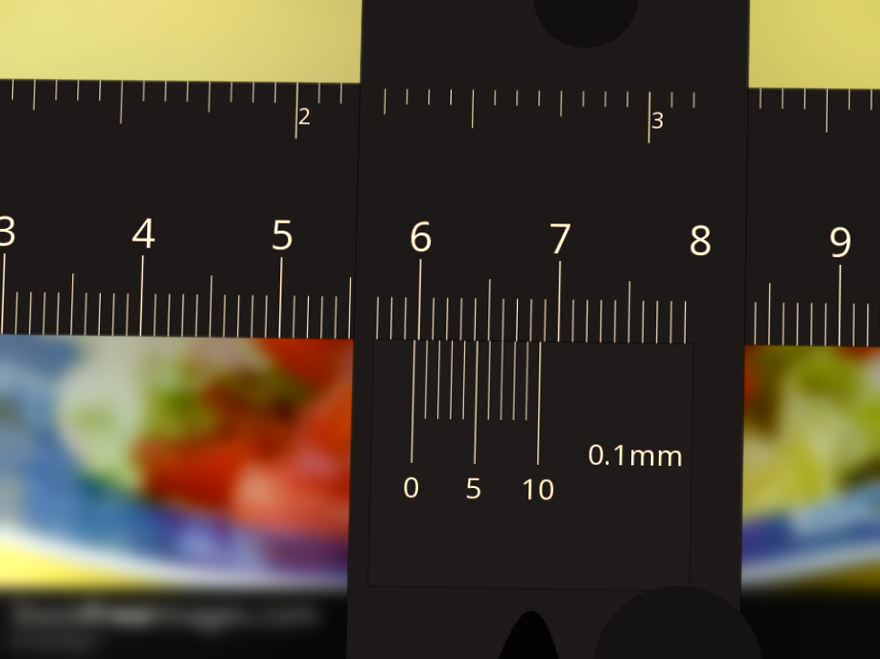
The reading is 59.7mm
